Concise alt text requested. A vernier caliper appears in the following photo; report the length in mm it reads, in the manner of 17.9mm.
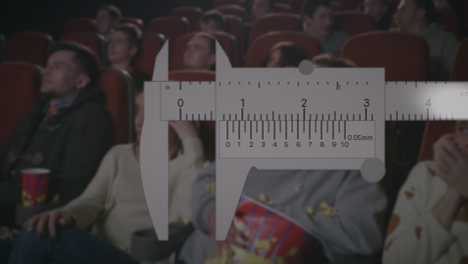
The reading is 7.6mm
